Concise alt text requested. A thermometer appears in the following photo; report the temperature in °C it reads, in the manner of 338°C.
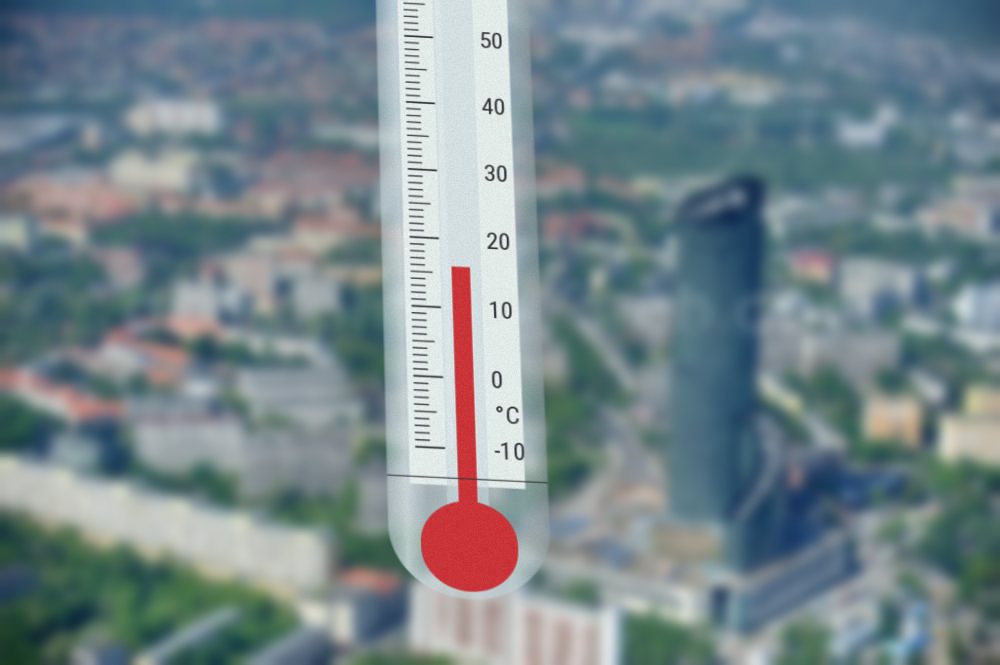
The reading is 16°C
